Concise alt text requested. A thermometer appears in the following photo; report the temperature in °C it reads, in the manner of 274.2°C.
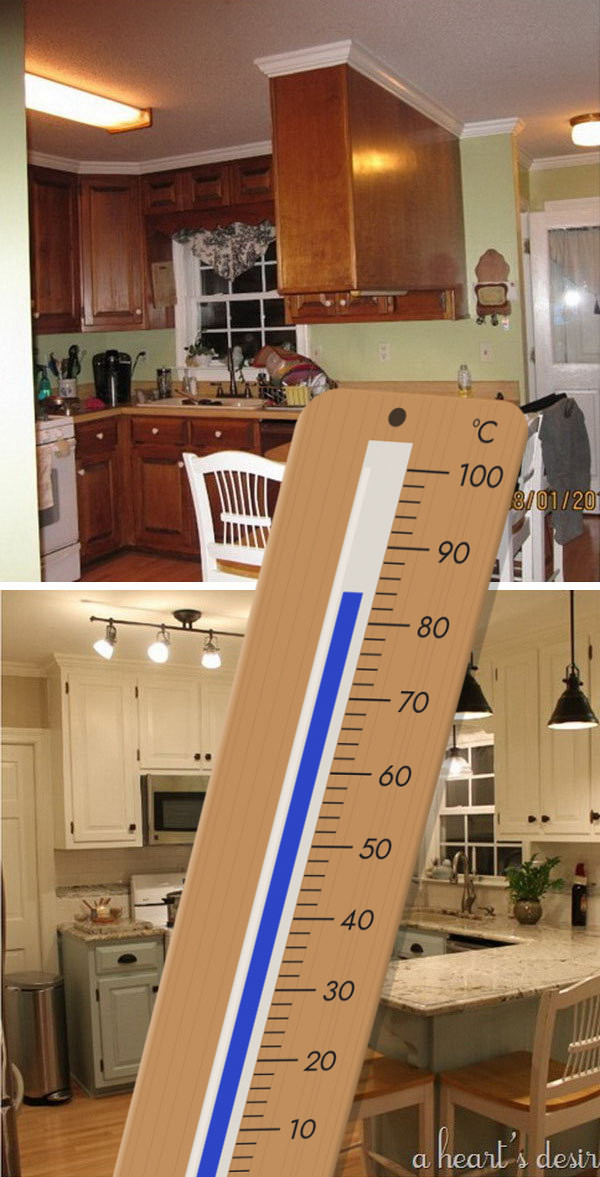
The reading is 84°C
